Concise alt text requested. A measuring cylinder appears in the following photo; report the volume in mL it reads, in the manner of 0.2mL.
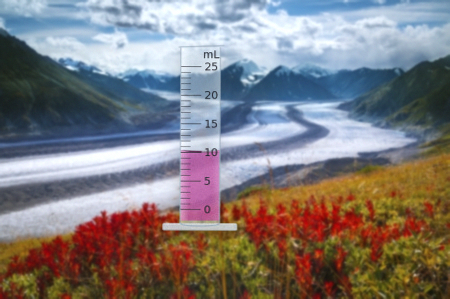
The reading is 10mL
